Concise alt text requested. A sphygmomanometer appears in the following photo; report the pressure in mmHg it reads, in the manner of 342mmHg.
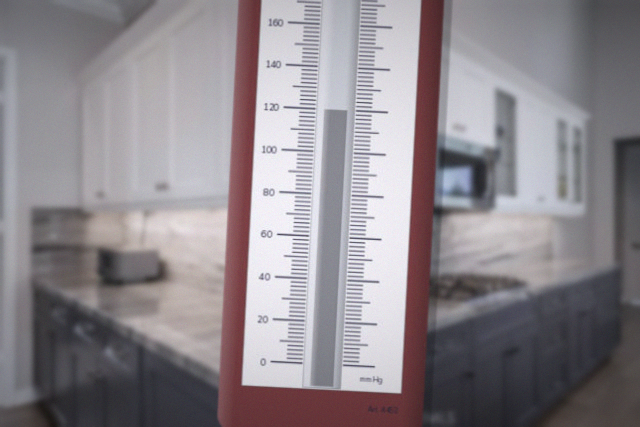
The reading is 120mmHg
